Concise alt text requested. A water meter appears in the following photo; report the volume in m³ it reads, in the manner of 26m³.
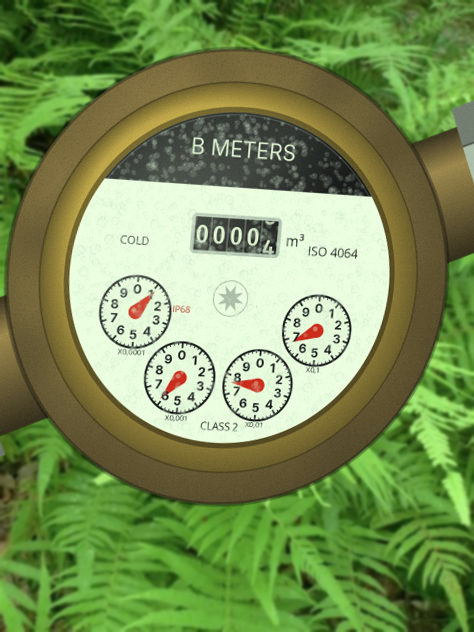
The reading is 3.6761m³
